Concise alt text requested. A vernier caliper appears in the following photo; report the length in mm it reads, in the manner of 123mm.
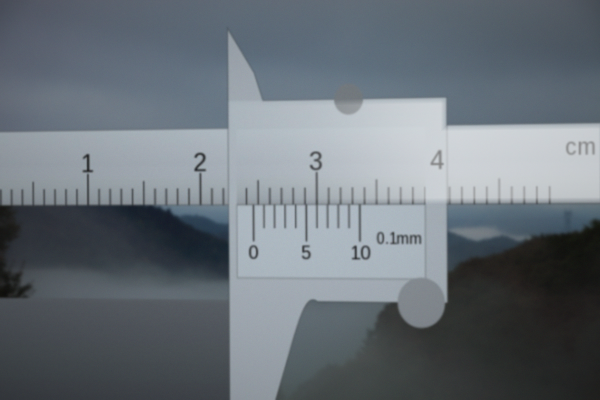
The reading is 24.6mm
